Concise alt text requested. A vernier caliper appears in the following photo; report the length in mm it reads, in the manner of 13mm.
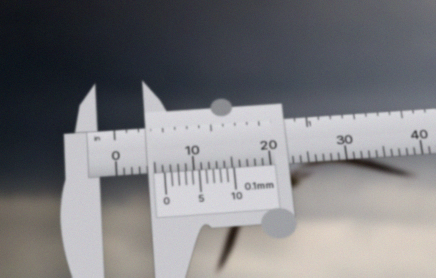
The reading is 6.2mm
